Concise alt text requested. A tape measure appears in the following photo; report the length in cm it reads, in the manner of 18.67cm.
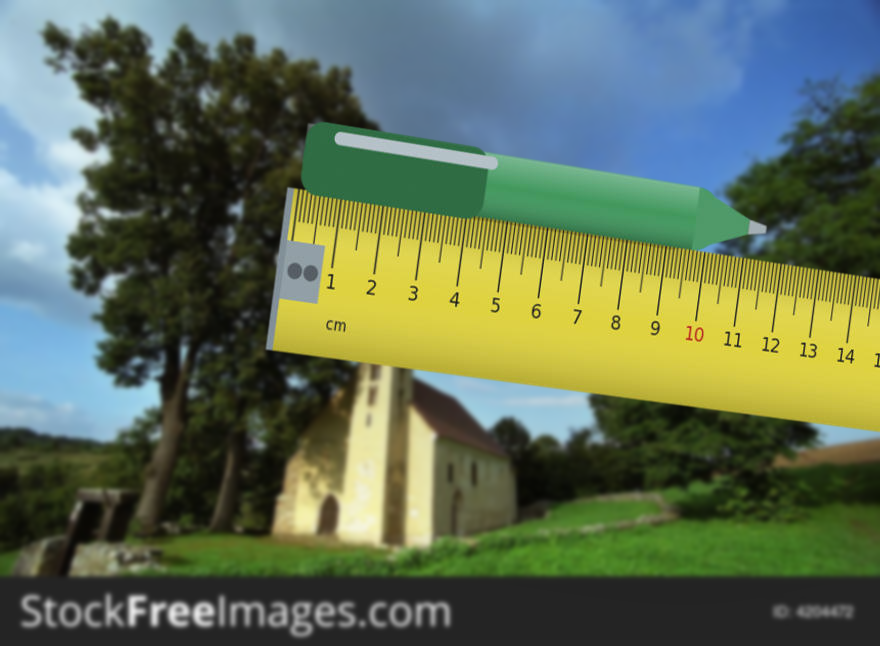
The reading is 11.5cm
